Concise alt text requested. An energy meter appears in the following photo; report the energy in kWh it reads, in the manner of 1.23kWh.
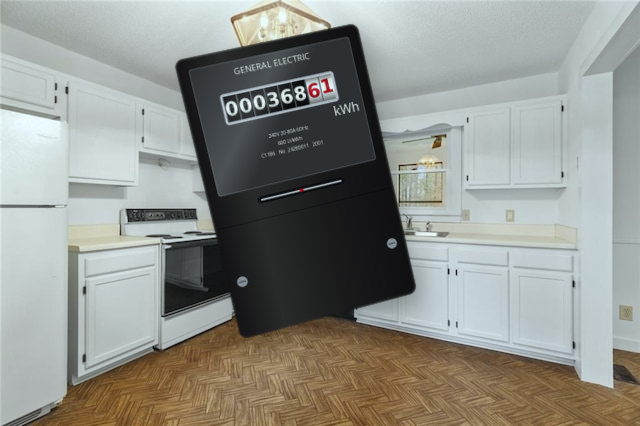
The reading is 368.61kWh
